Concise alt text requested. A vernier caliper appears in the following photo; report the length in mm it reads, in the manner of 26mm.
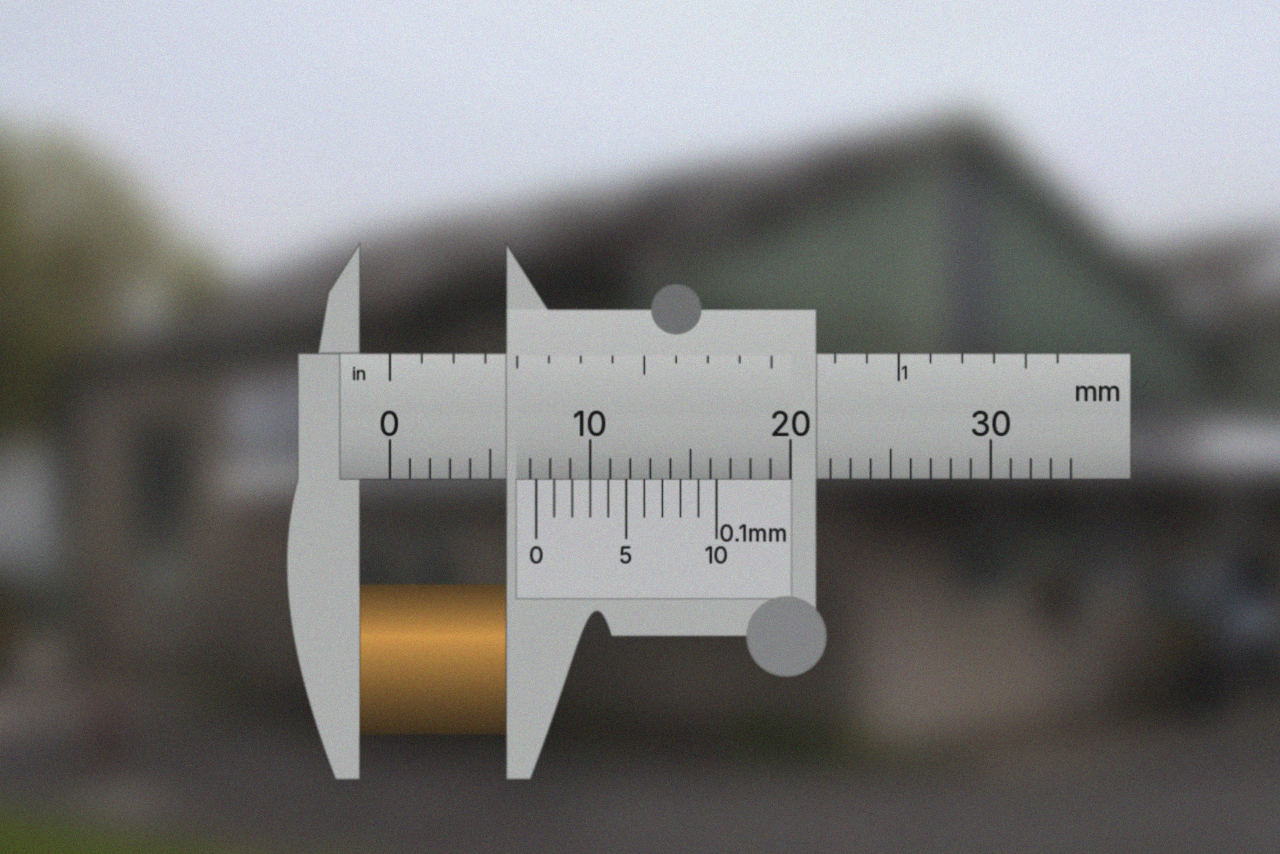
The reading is 7.3mm
